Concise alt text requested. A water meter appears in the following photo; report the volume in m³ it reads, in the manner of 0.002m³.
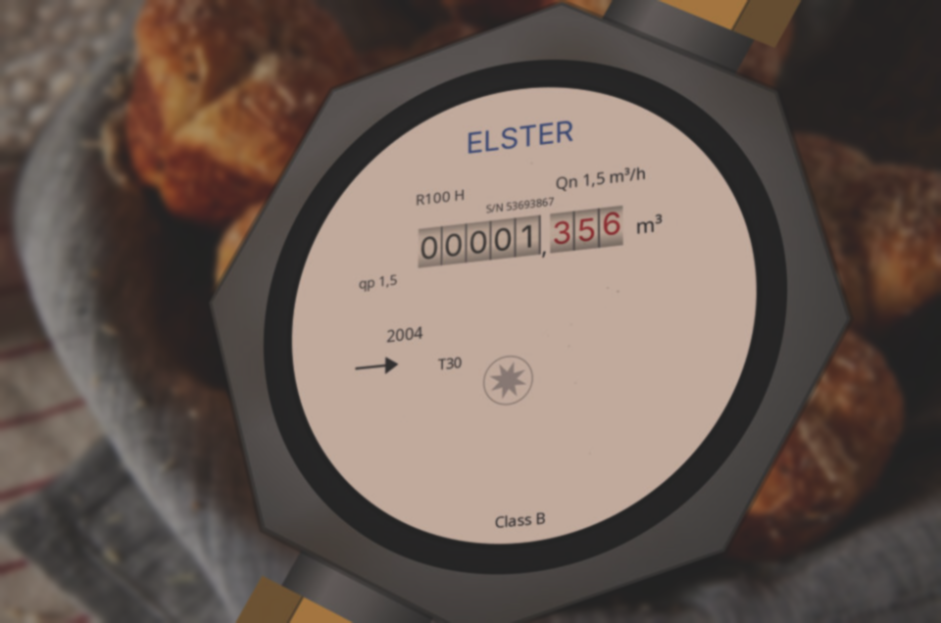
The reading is 1.356m³
